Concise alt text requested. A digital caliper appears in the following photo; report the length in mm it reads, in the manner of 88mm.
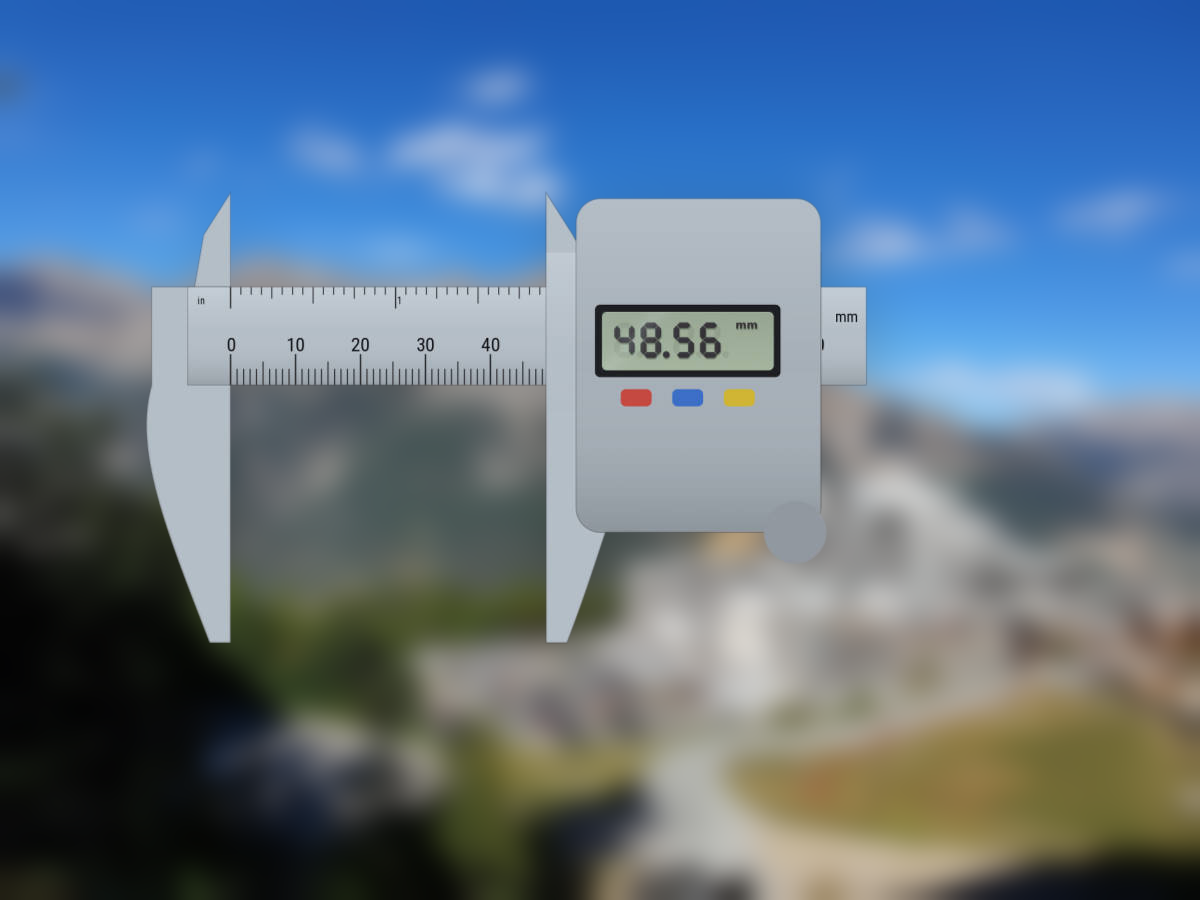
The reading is 48.56mm
